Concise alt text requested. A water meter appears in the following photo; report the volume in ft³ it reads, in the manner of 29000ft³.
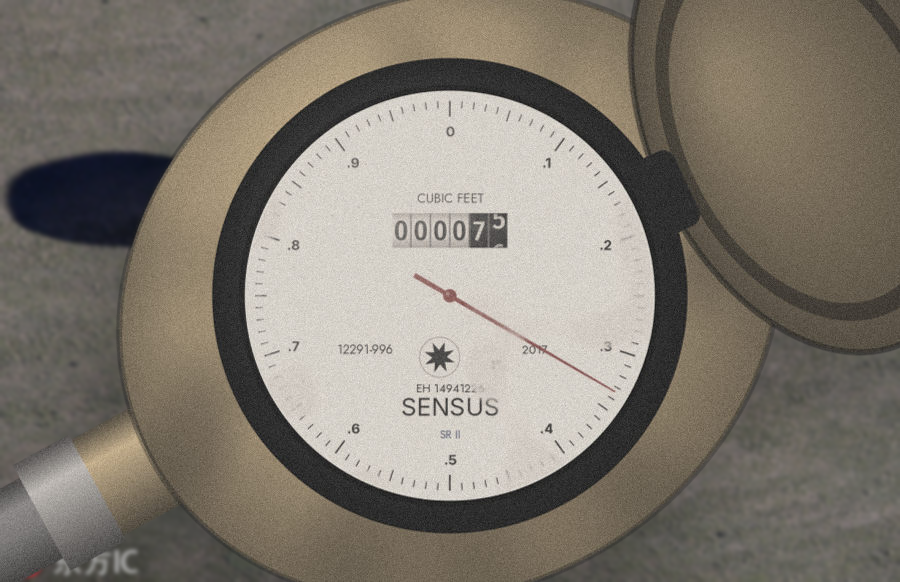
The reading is 75.33ft³
